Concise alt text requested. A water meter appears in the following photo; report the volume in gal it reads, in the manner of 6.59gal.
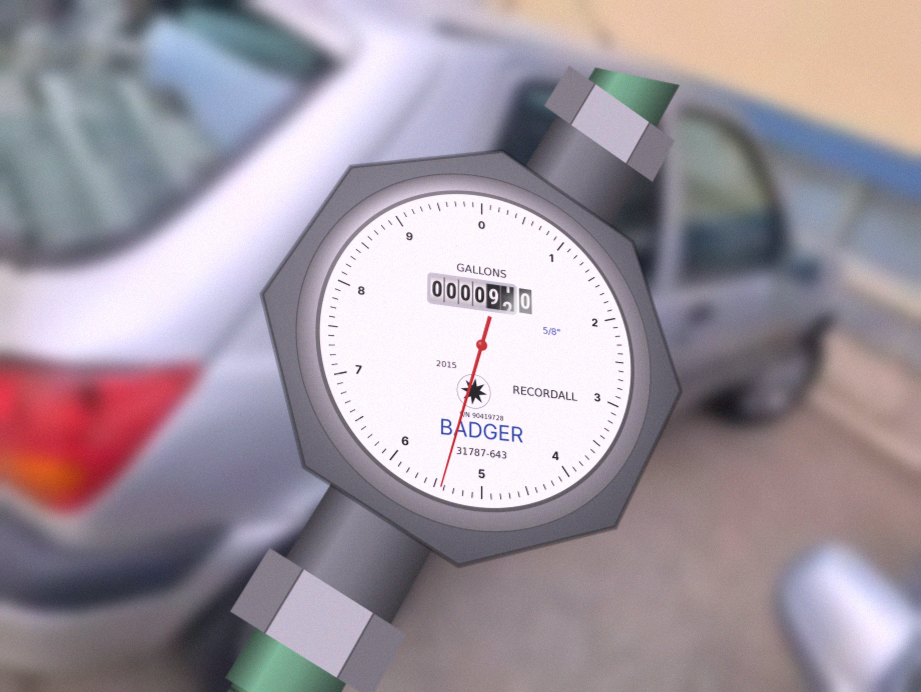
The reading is 915.4gal
